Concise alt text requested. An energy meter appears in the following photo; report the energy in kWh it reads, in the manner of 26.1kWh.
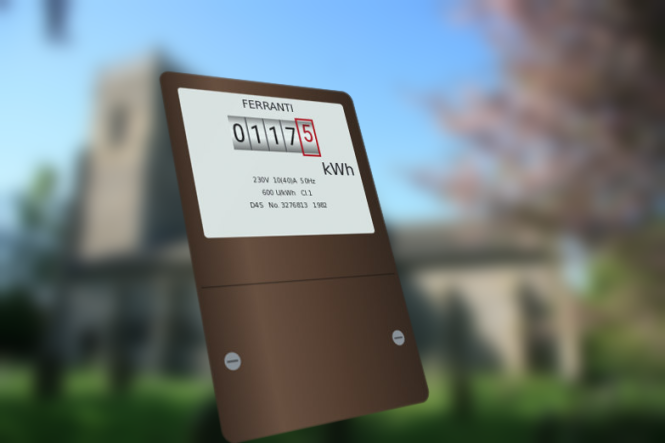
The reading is 117.5kWh
